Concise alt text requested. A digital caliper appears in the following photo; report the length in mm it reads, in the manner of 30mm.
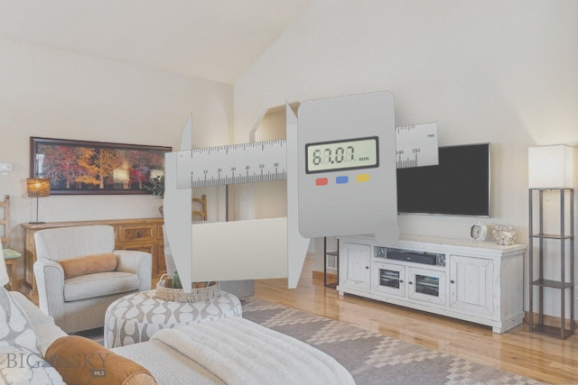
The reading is 67.07mm
